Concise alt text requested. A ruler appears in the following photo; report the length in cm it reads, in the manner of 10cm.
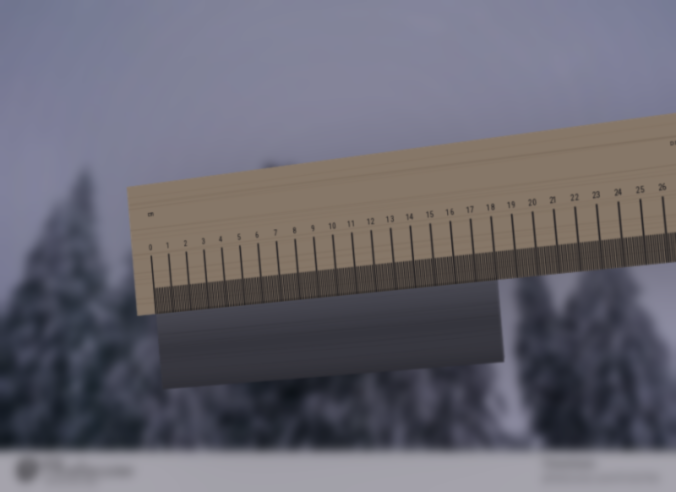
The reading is 18cm
